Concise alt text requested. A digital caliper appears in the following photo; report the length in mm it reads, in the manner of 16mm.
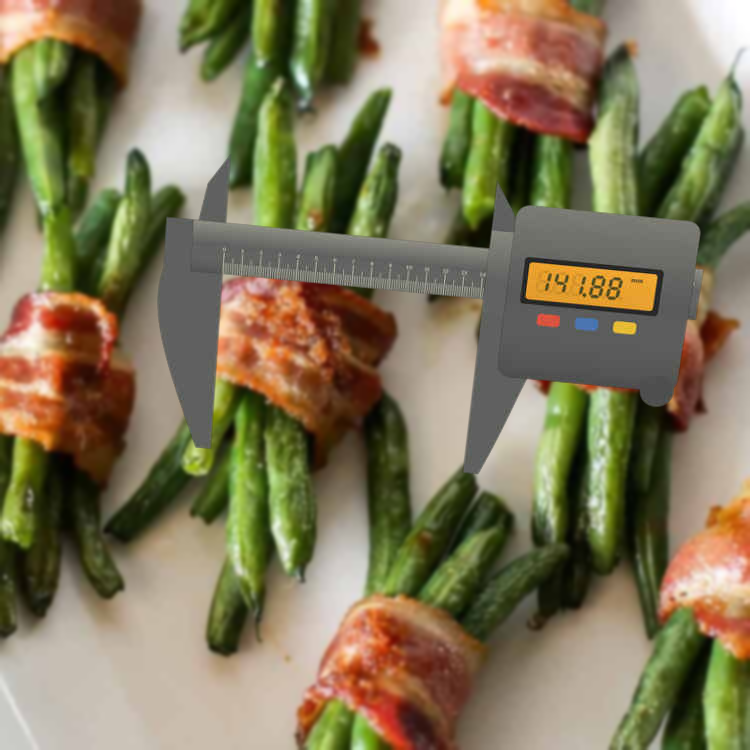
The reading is 141.88mm
